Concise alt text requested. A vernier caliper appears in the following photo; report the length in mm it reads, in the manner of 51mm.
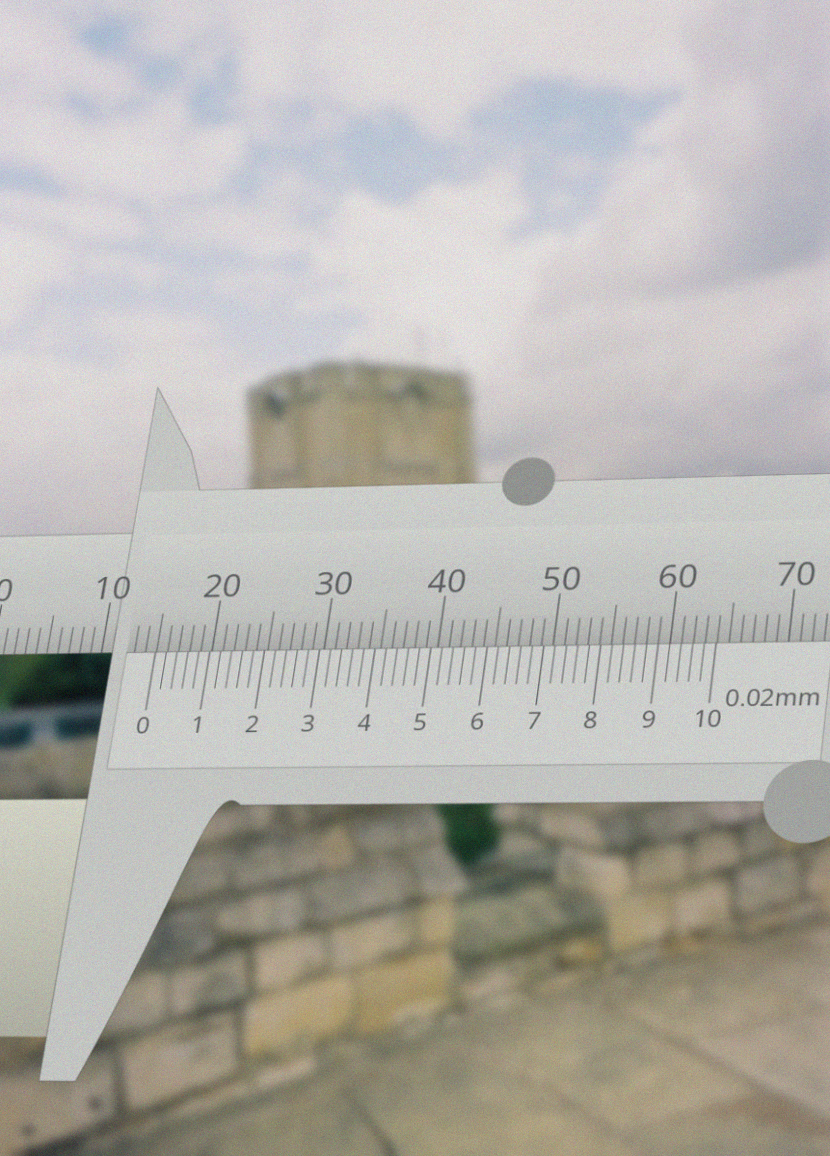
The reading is 14.9mm
